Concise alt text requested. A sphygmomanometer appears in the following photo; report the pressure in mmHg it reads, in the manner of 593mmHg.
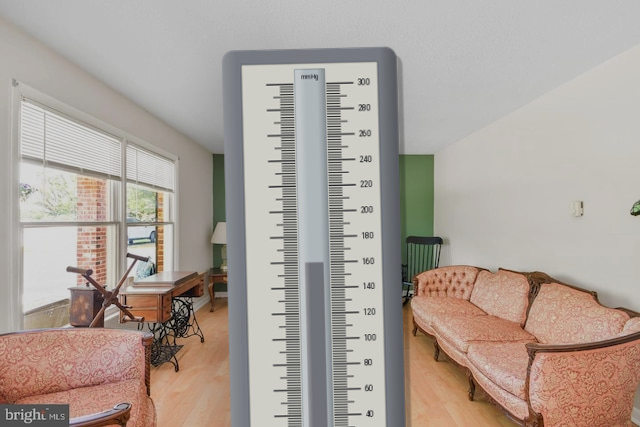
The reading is 160mmHg
